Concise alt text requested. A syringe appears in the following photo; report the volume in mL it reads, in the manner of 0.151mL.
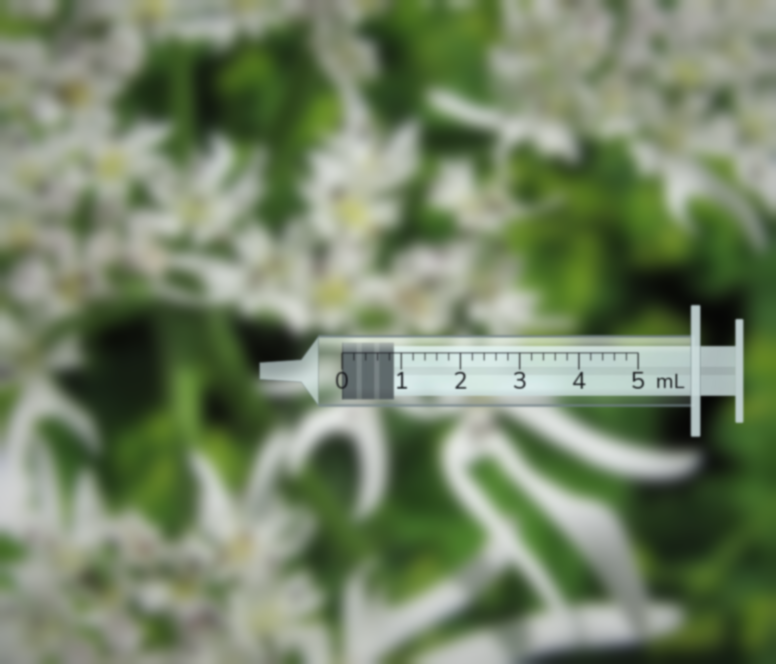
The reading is 0mL
